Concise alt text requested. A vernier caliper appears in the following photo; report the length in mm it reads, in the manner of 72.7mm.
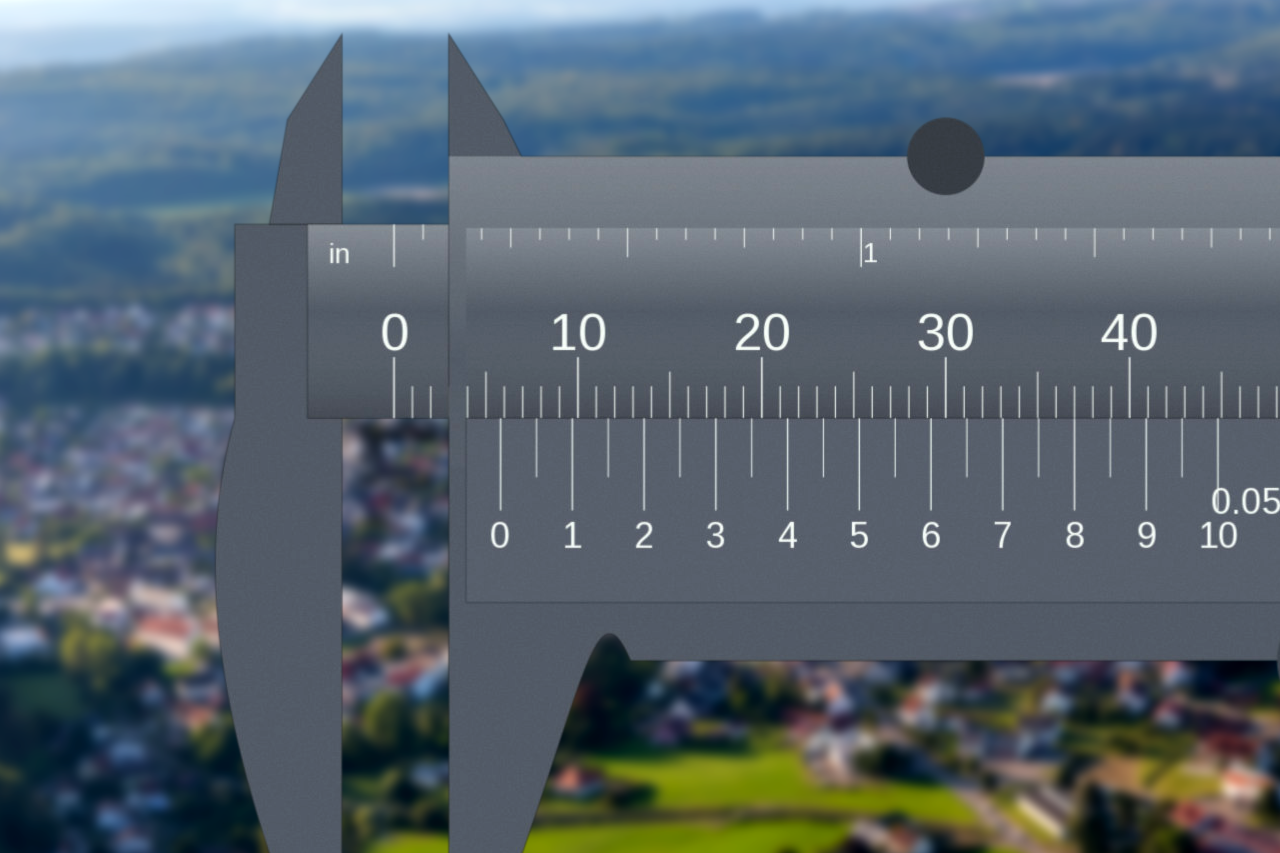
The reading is 5.8mm
